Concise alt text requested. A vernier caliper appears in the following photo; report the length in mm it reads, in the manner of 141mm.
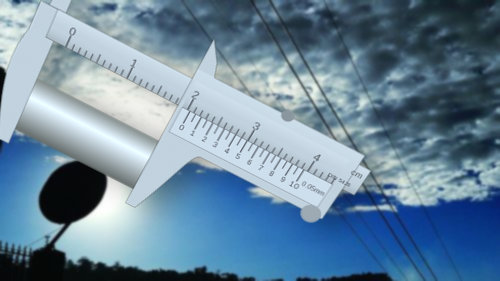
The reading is 20.4mm
